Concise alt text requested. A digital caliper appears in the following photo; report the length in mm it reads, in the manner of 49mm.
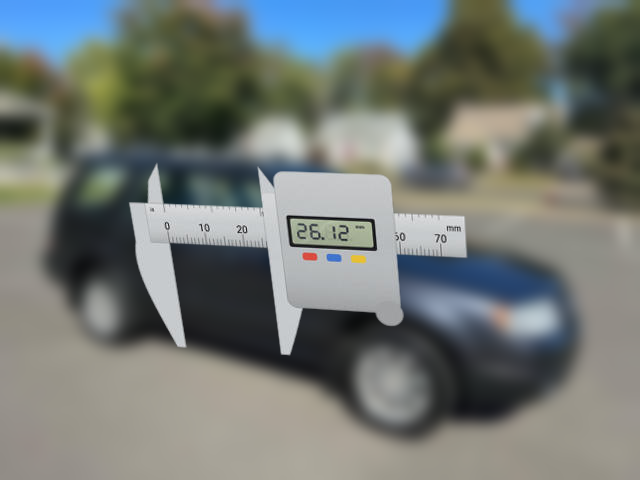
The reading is 26.12mm
